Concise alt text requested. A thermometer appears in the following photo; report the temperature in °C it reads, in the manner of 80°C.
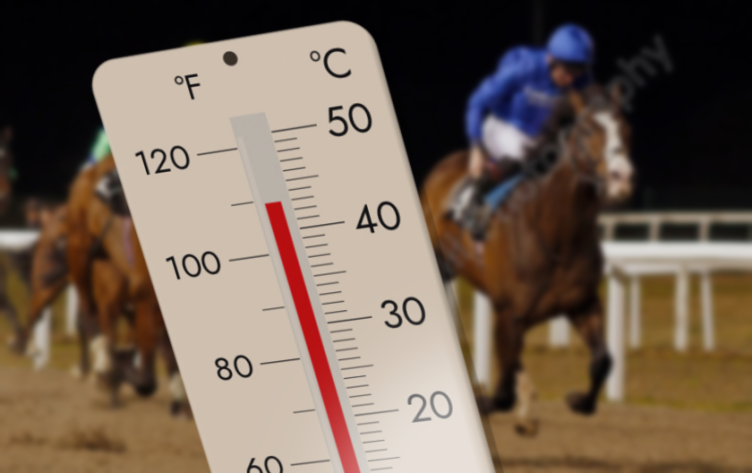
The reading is 43°C
